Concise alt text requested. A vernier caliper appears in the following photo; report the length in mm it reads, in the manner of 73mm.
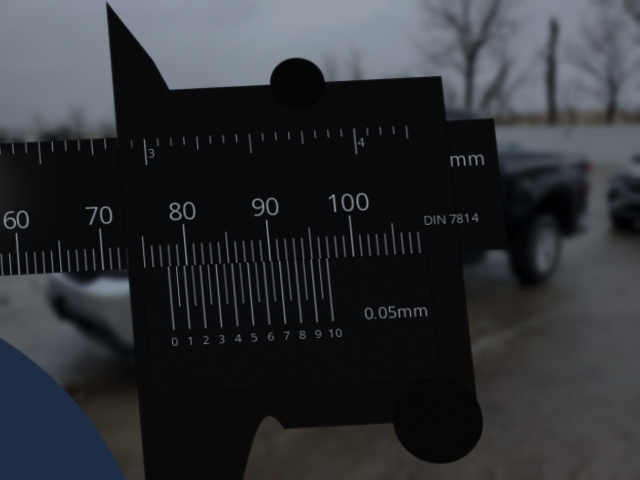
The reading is 77.8mm
